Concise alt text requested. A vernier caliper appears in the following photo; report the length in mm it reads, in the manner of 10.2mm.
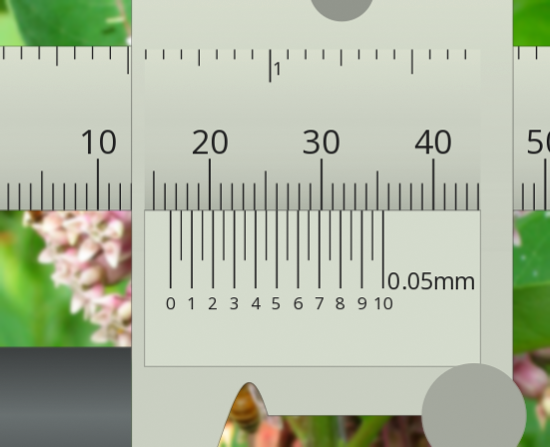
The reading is 16.5mm
